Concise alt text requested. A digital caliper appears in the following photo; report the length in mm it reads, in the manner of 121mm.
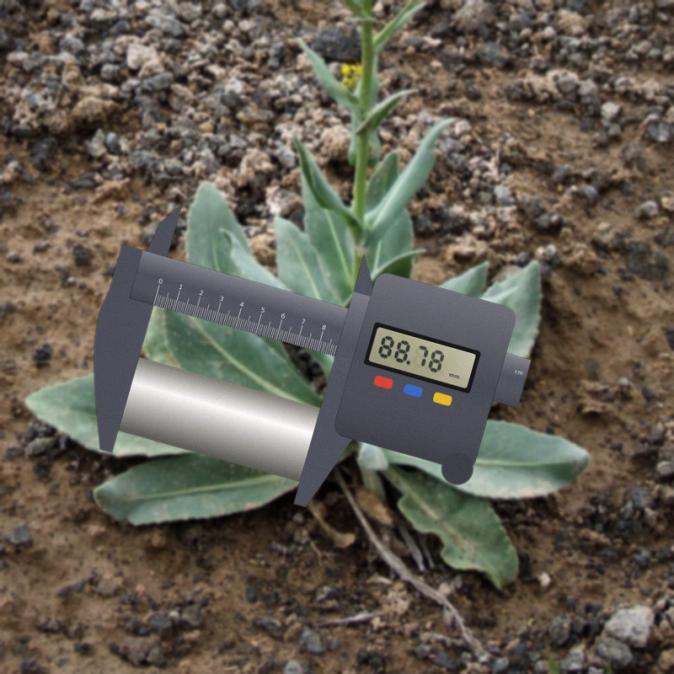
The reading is 88.78mm
